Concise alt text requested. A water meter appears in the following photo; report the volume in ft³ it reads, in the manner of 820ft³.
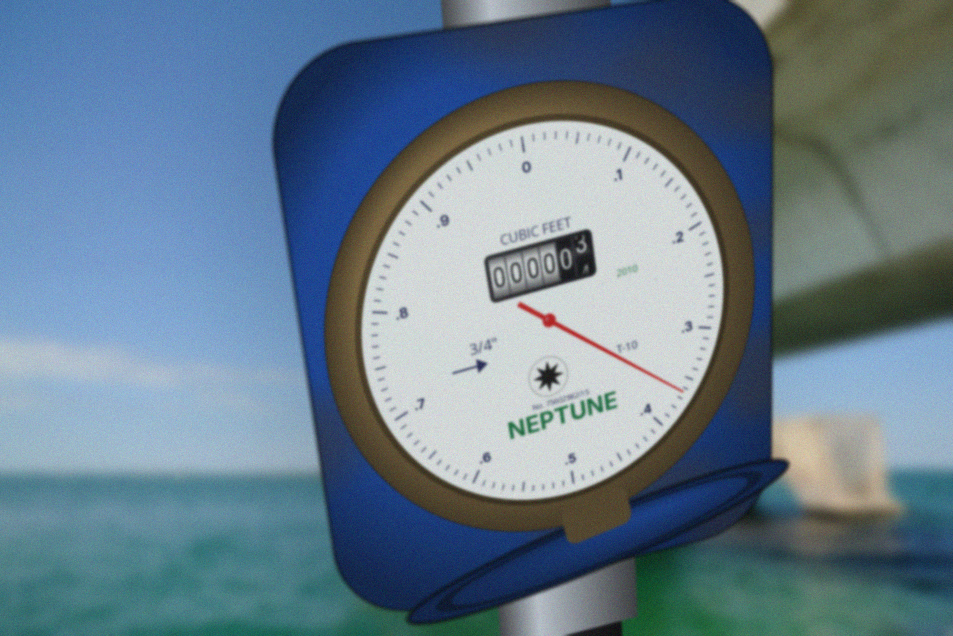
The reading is 3.36ft³
